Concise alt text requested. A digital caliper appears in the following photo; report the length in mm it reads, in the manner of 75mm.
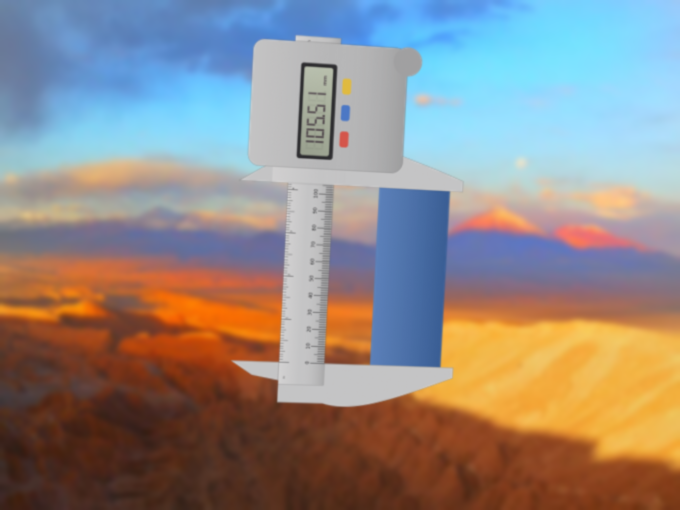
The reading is 105.51mm
